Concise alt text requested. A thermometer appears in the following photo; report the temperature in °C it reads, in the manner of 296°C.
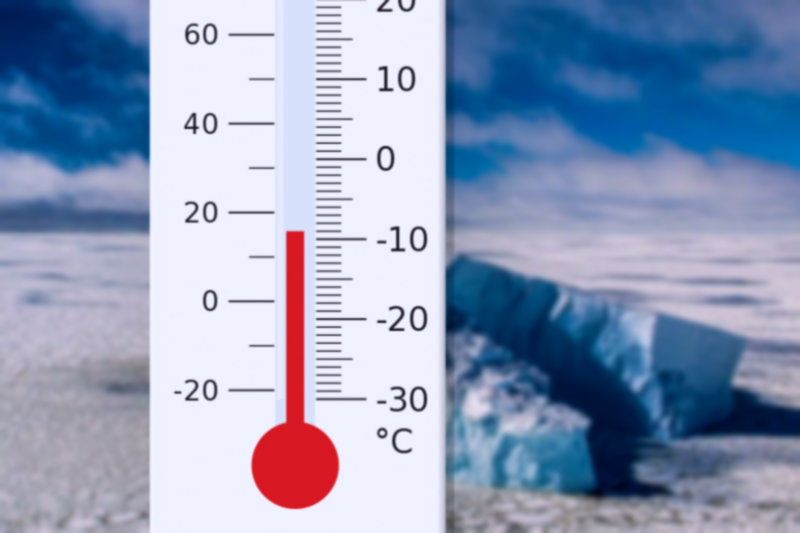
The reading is -9°C
